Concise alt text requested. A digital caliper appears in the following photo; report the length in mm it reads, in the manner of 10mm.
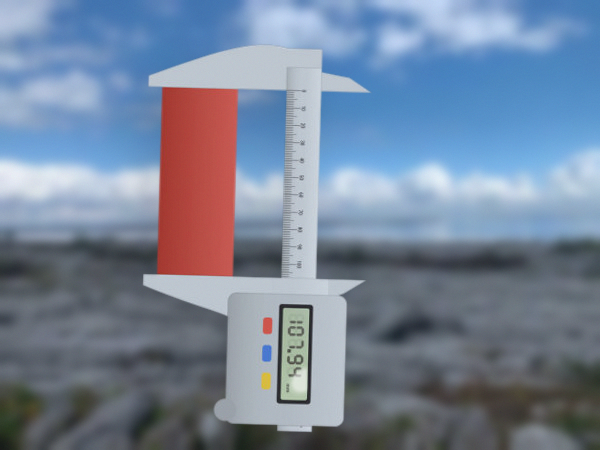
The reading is 107.94mm
